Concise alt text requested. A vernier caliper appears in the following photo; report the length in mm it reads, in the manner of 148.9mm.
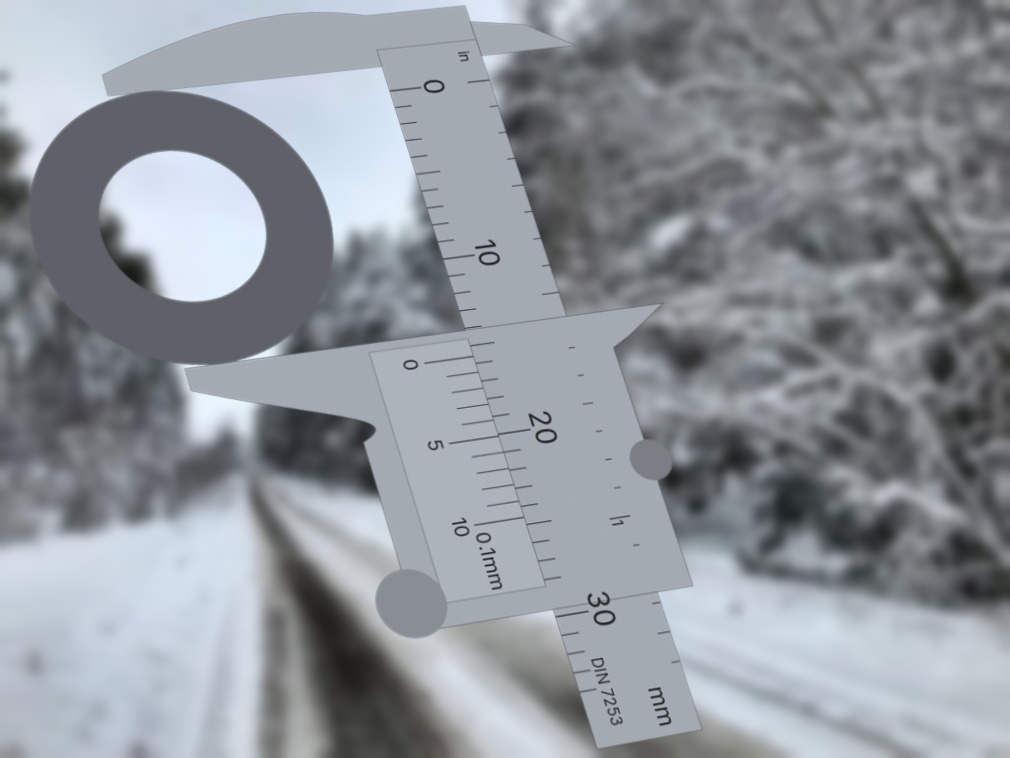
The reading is 15.6mm
